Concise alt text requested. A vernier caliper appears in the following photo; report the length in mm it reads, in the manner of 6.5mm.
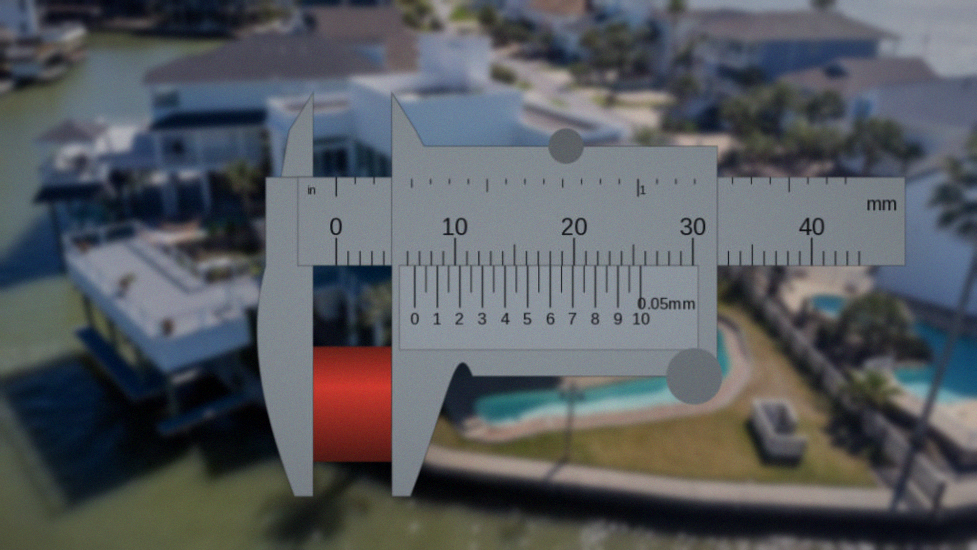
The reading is 6.6mm
